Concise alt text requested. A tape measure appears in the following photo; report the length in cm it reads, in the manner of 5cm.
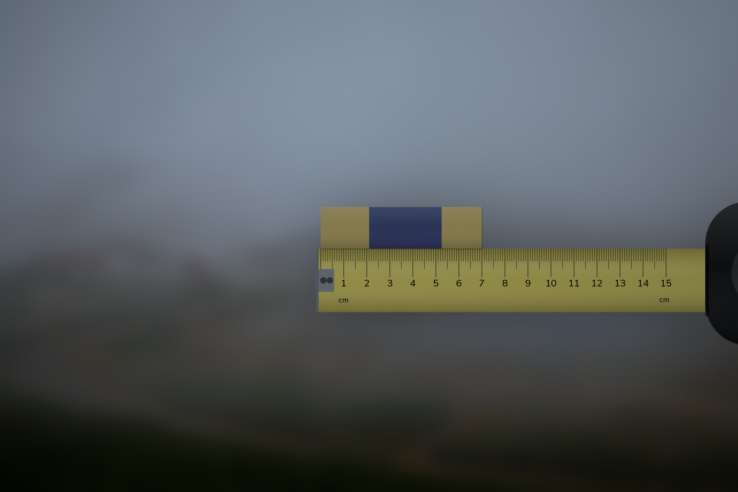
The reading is 7cm
